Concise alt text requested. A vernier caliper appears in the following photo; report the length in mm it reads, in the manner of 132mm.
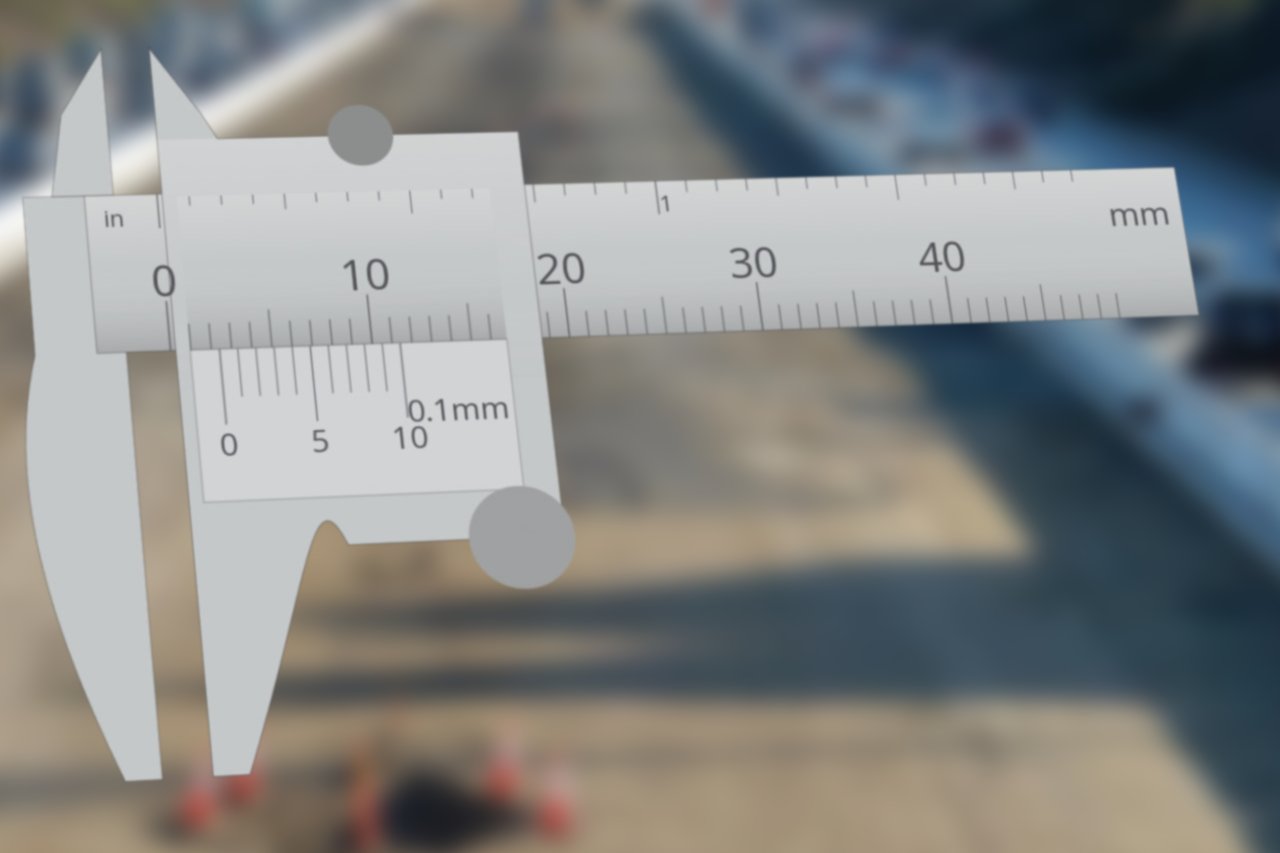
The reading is 2.4mm
